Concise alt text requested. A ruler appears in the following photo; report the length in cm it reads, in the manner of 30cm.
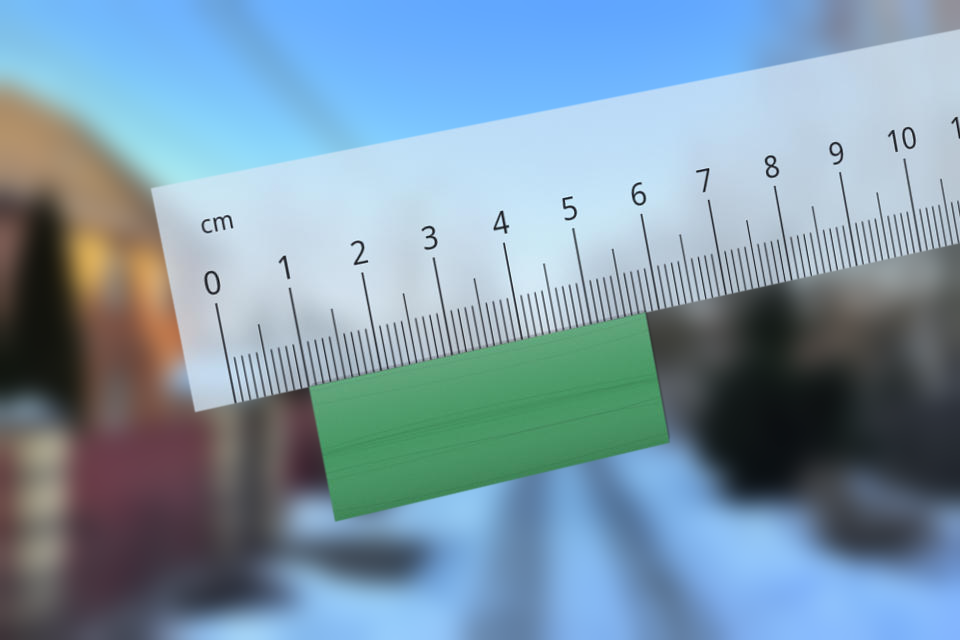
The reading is 4.8cm
